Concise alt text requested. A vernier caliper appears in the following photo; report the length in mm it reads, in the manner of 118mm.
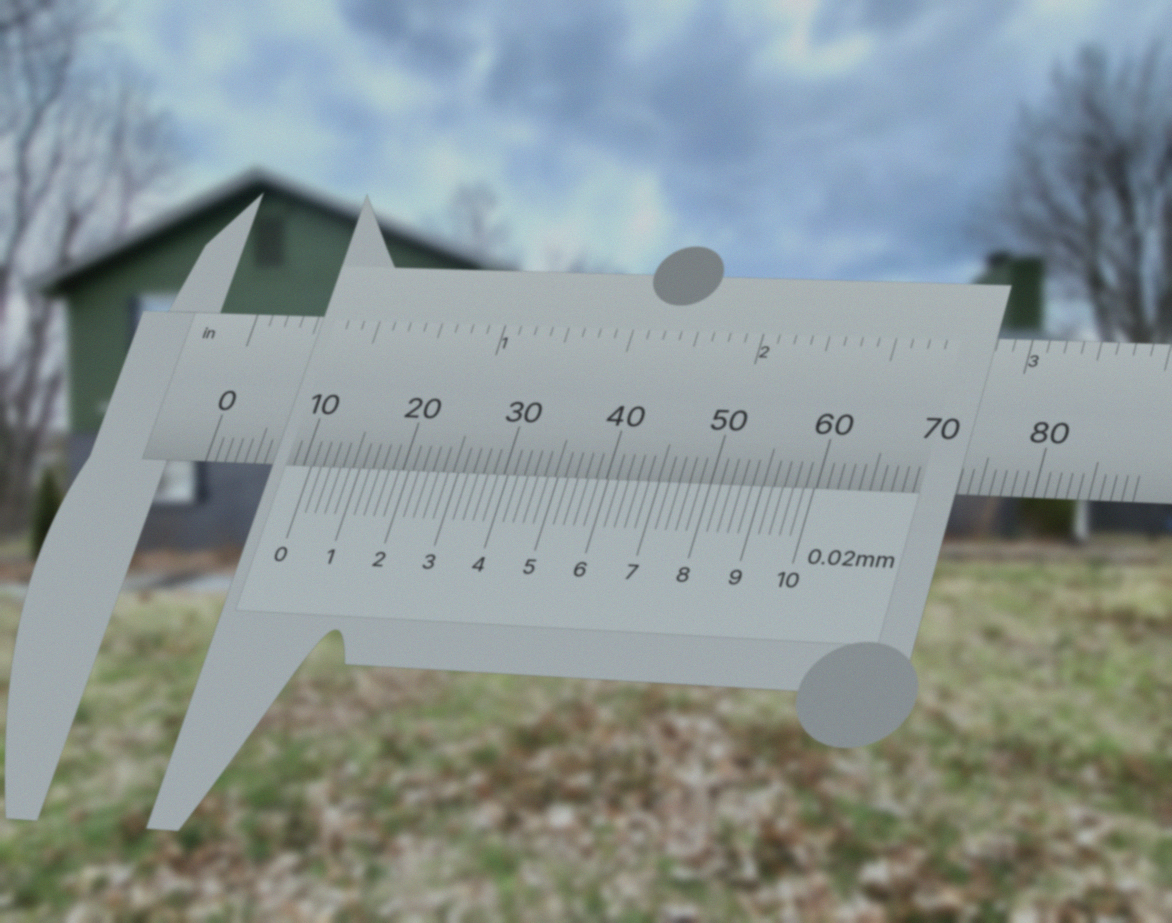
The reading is 10.8mm
